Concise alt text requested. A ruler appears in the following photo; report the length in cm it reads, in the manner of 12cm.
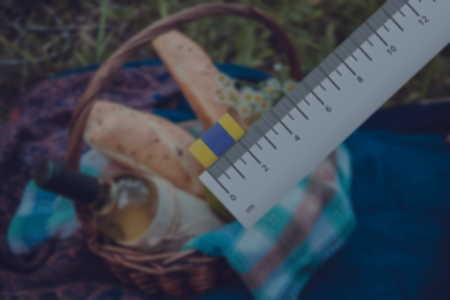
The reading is 2.5cm
